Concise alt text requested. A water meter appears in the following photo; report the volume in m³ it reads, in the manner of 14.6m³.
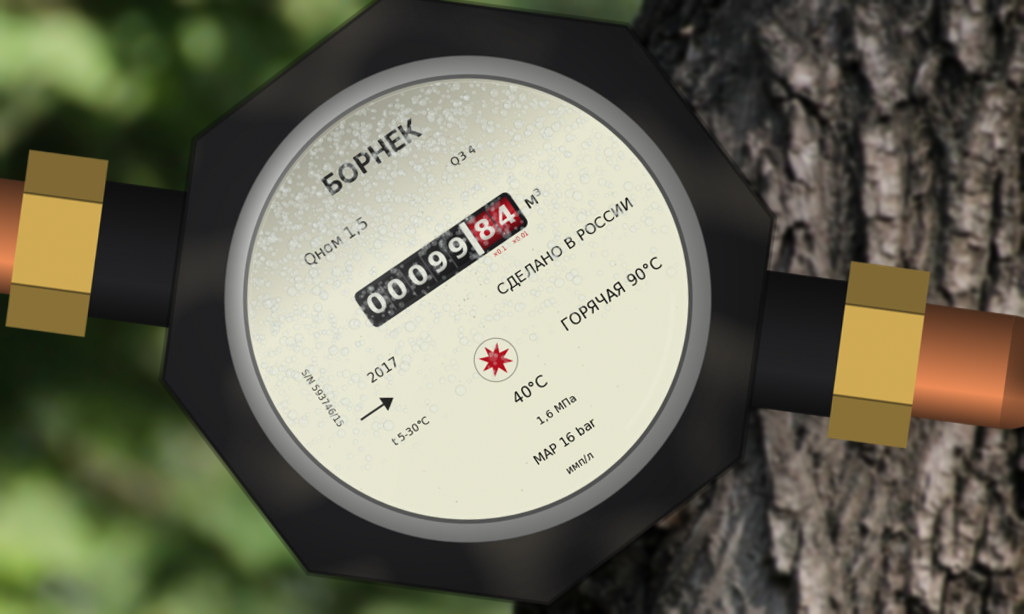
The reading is 99.84m³
